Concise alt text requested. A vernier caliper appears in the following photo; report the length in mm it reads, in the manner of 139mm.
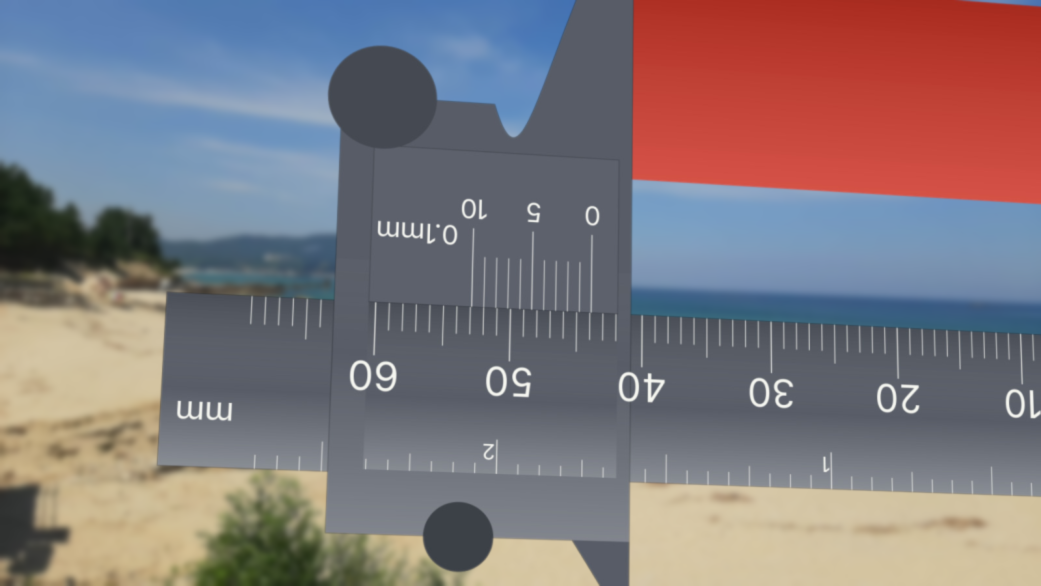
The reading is 43.9mm
